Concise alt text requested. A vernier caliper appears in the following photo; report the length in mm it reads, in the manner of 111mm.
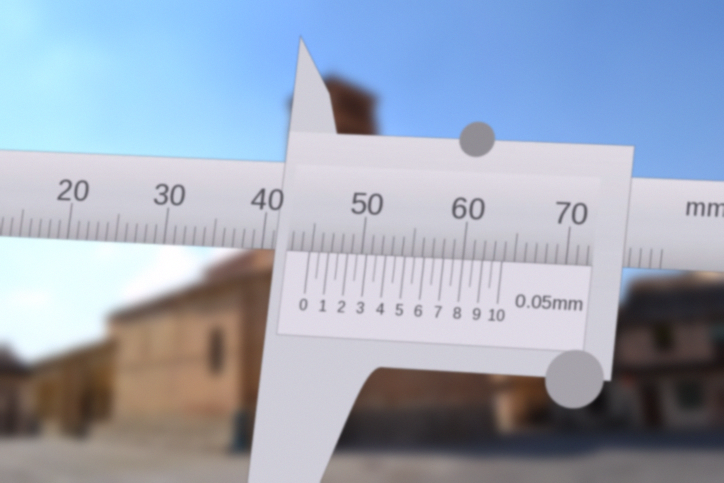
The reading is 44.8mm
